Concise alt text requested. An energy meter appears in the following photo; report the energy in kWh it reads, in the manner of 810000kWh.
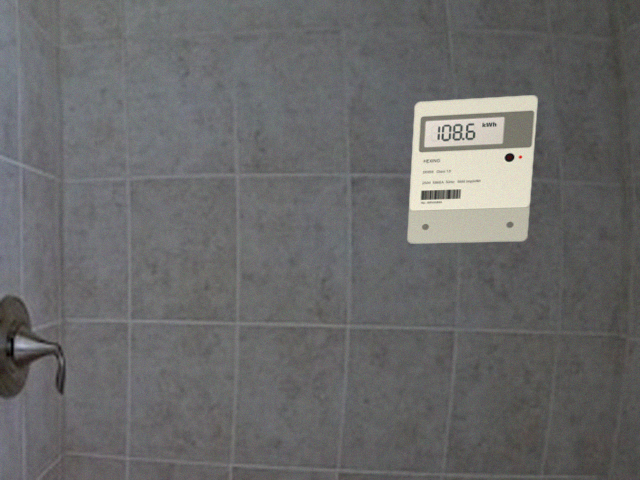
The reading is 108.6kWh
